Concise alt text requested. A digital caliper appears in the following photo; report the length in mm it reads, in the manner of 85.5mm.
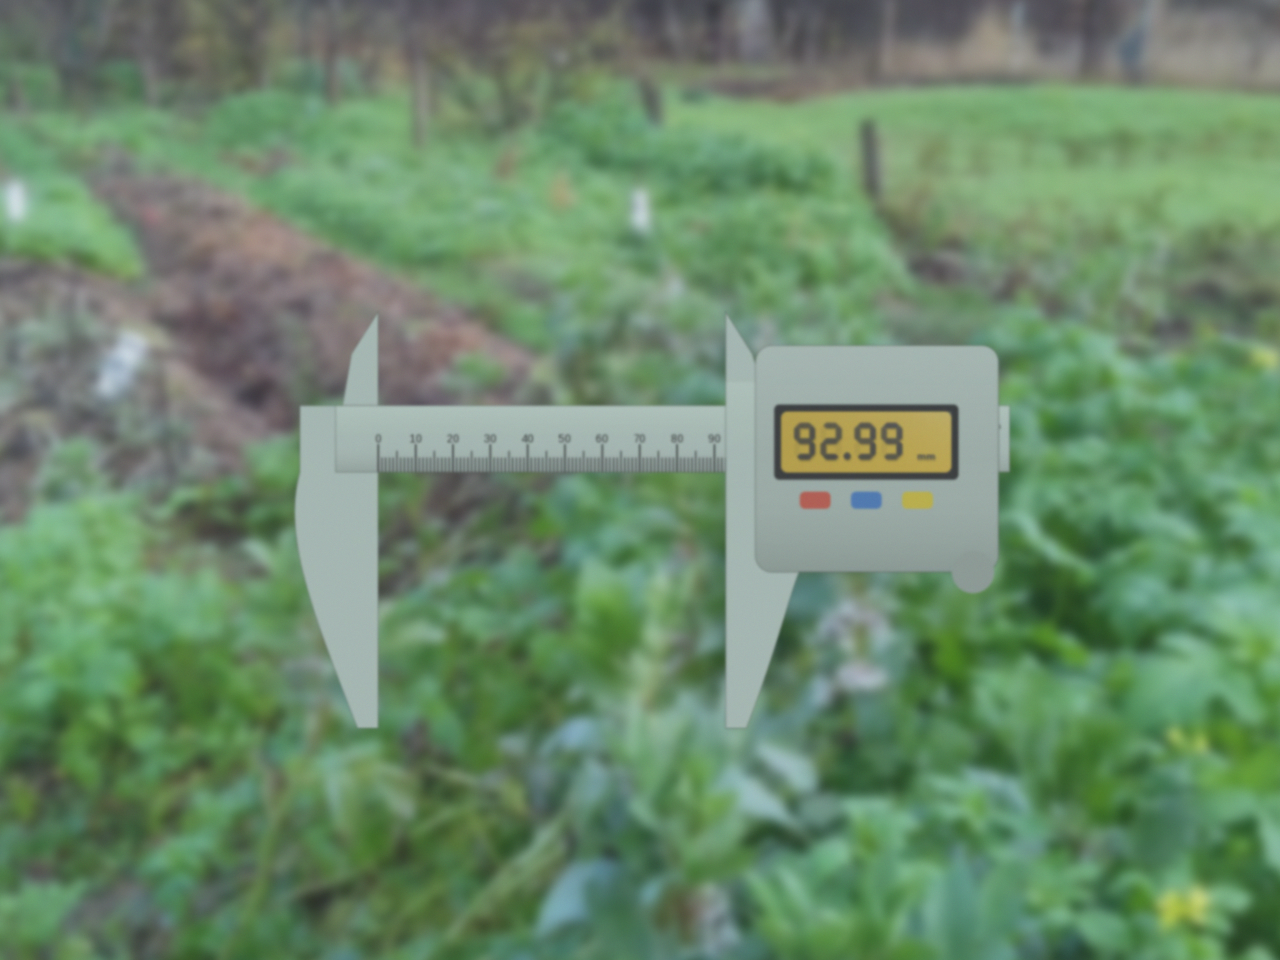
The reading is 92.99mm
